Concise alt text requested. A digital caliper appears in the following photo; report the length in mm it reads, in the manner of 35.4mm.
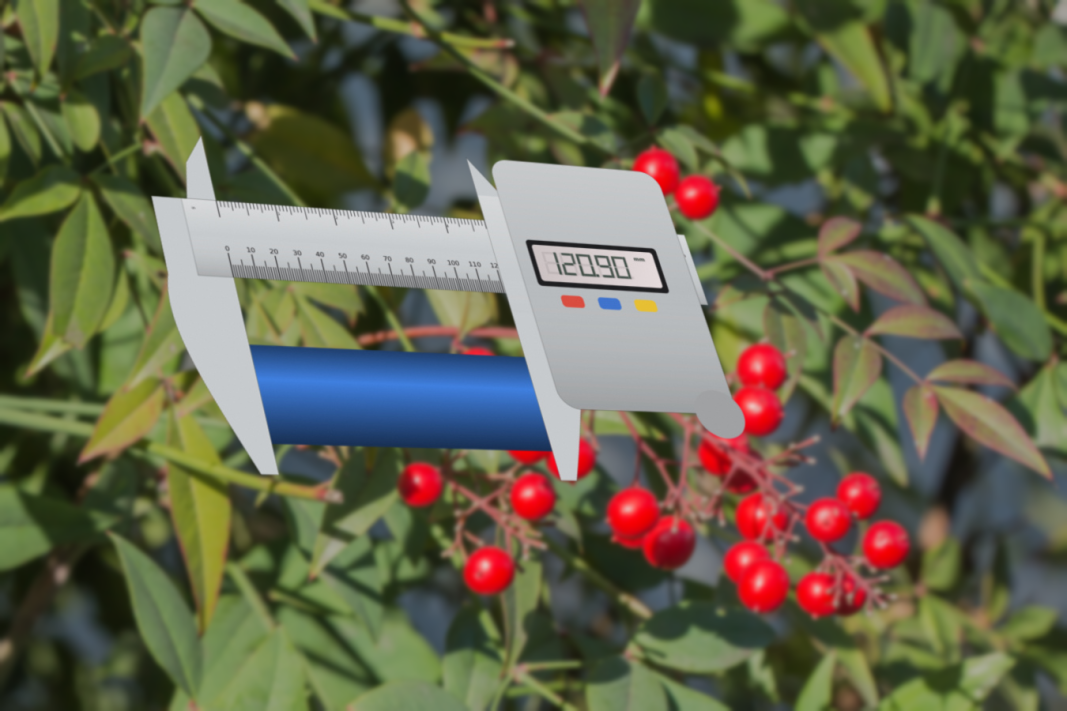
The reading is 120.90mm
